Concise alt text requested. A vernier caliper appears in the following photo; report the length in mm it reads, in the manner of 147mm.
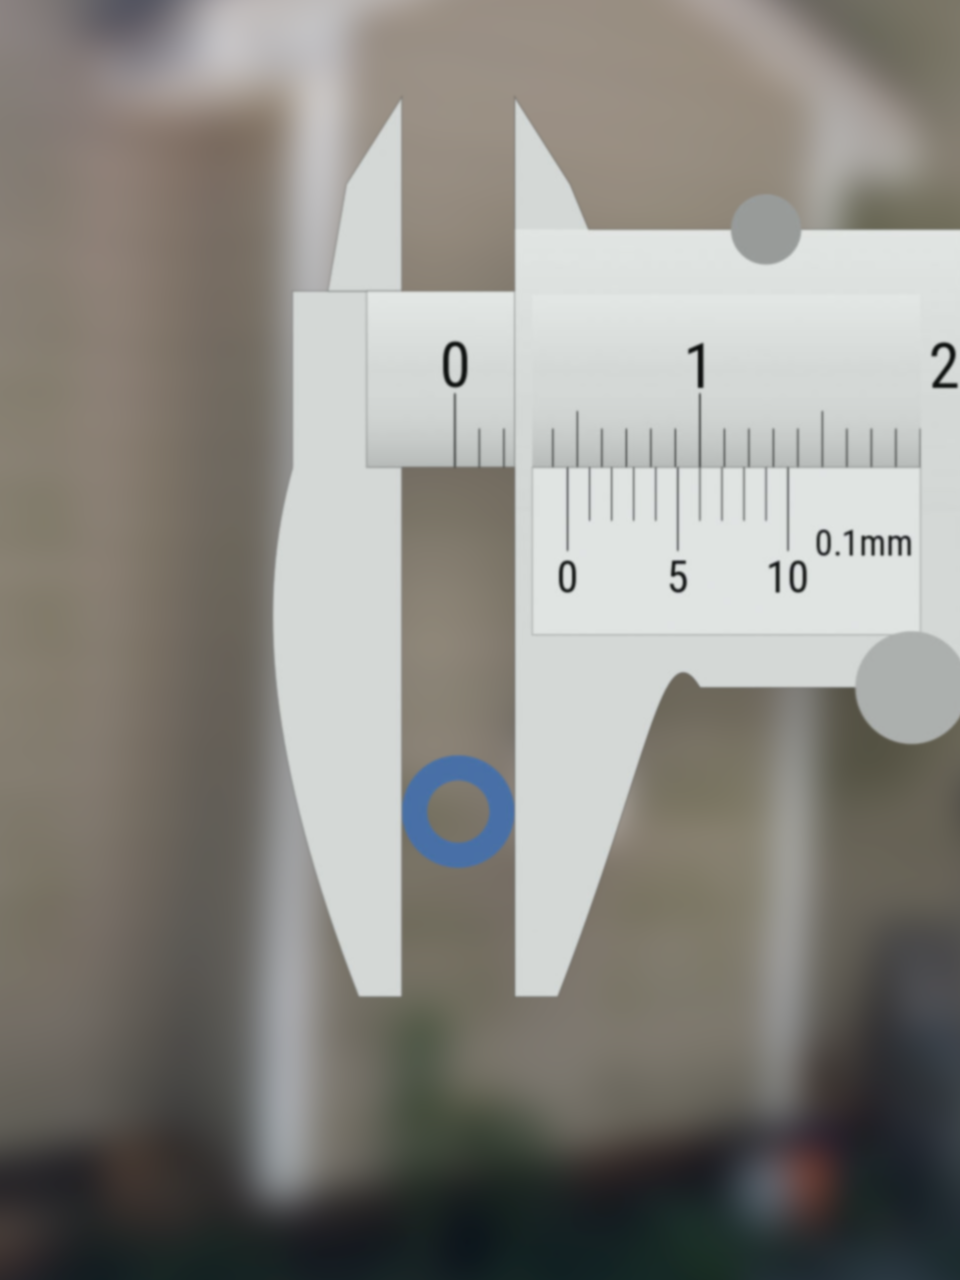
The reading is 4.6mm
